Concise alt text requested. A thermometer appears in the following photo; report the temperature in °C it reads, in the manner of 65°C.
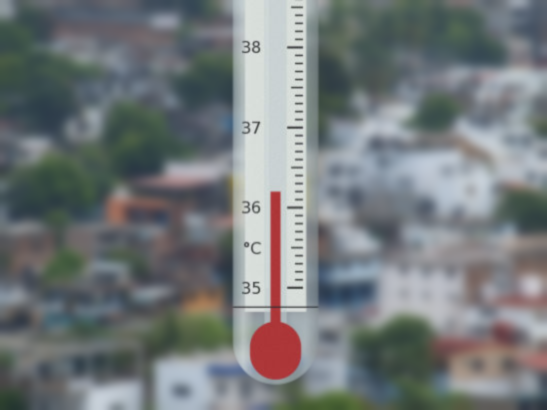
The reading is 36.2°C
